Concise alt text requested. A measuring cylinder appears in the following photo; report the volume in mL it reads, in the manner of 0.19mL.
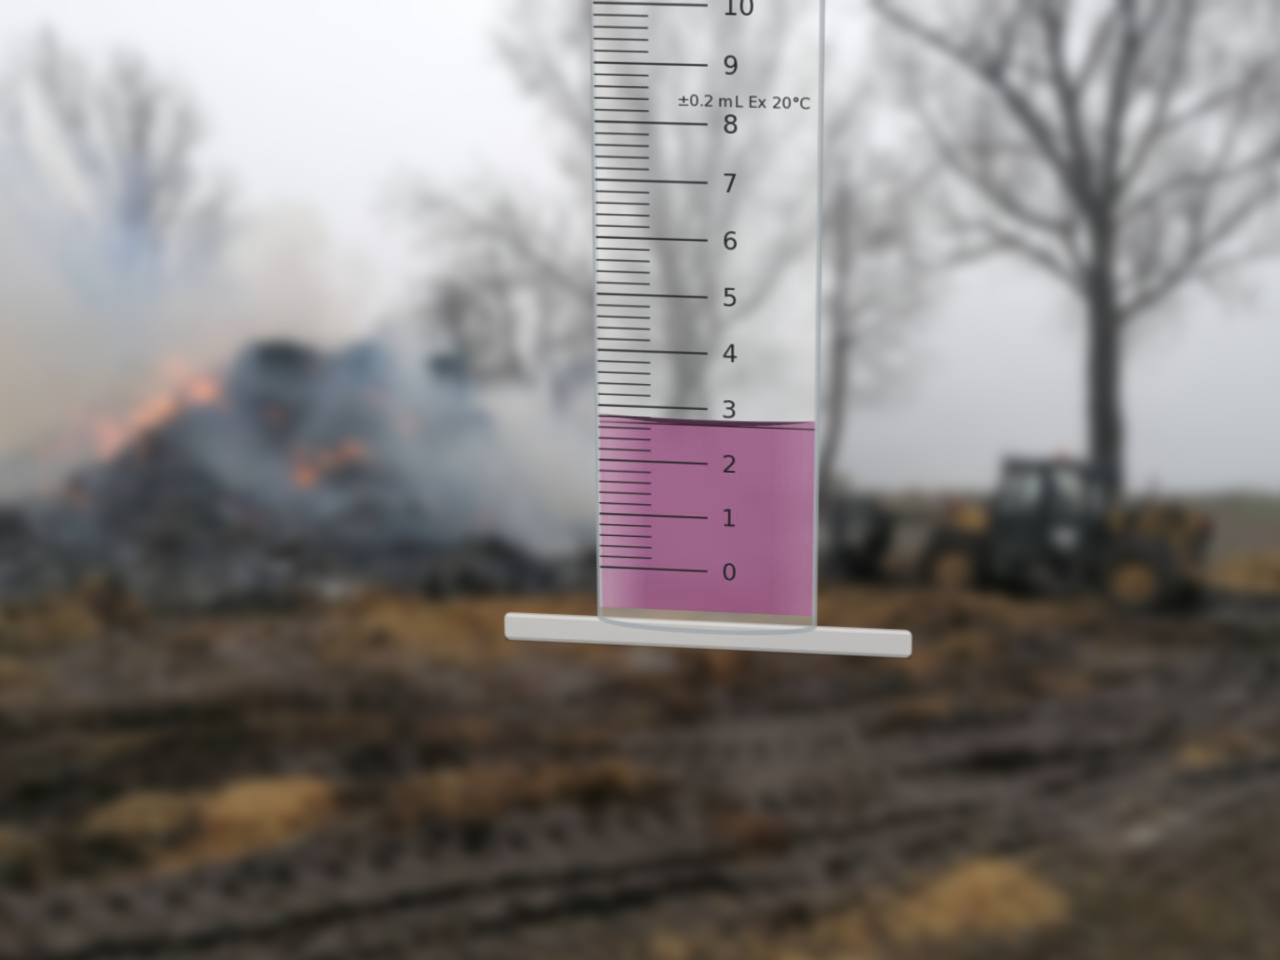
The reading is 2.7mL
